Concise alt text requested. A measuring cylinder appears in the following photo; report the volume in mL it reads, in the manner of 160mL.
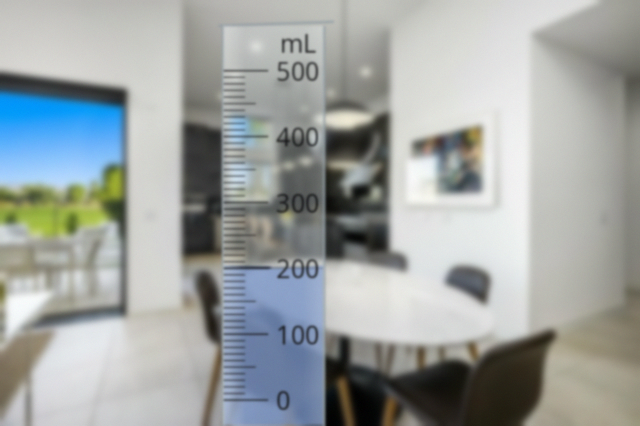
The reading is 200mL
